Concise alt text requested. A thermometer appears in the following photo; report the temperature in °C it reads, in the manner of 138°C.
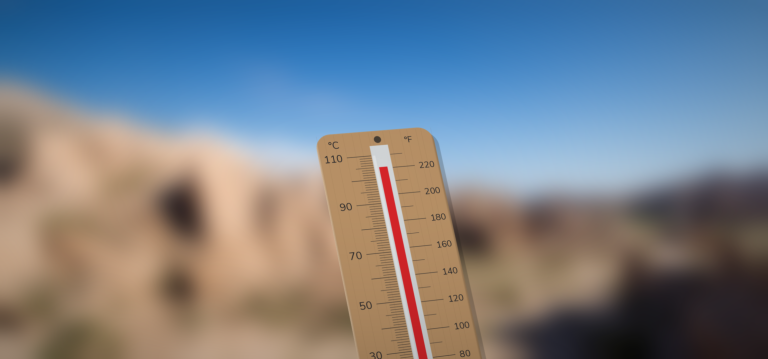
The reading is 105°C
